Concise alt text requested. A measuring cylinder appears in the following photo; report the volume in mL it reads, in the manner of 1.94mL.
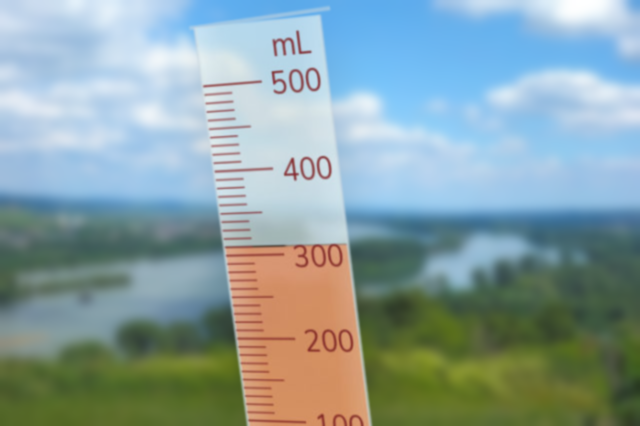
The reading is 310mL
